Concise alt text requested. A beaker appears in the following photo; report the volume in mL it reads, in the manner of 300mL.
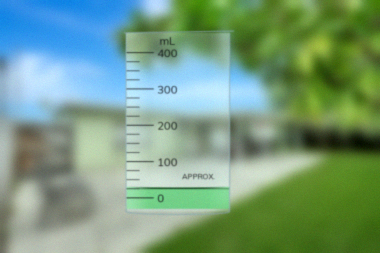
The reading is 25mL
